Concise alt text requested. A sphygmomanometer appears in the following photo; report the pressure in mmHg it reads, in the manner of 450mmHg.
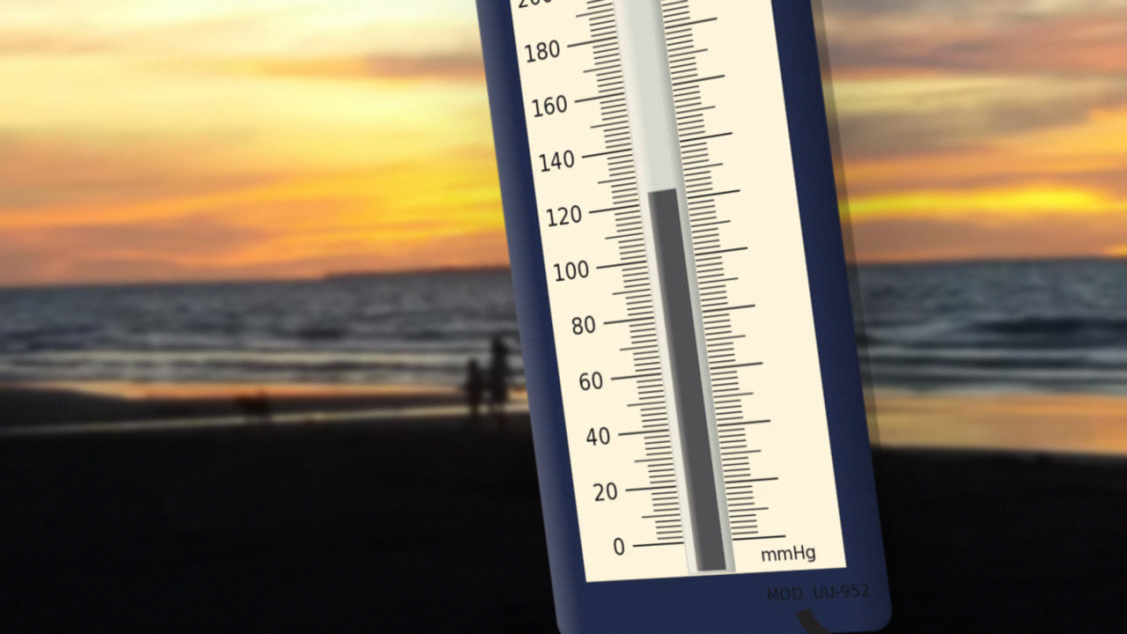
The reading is 124mmHg
